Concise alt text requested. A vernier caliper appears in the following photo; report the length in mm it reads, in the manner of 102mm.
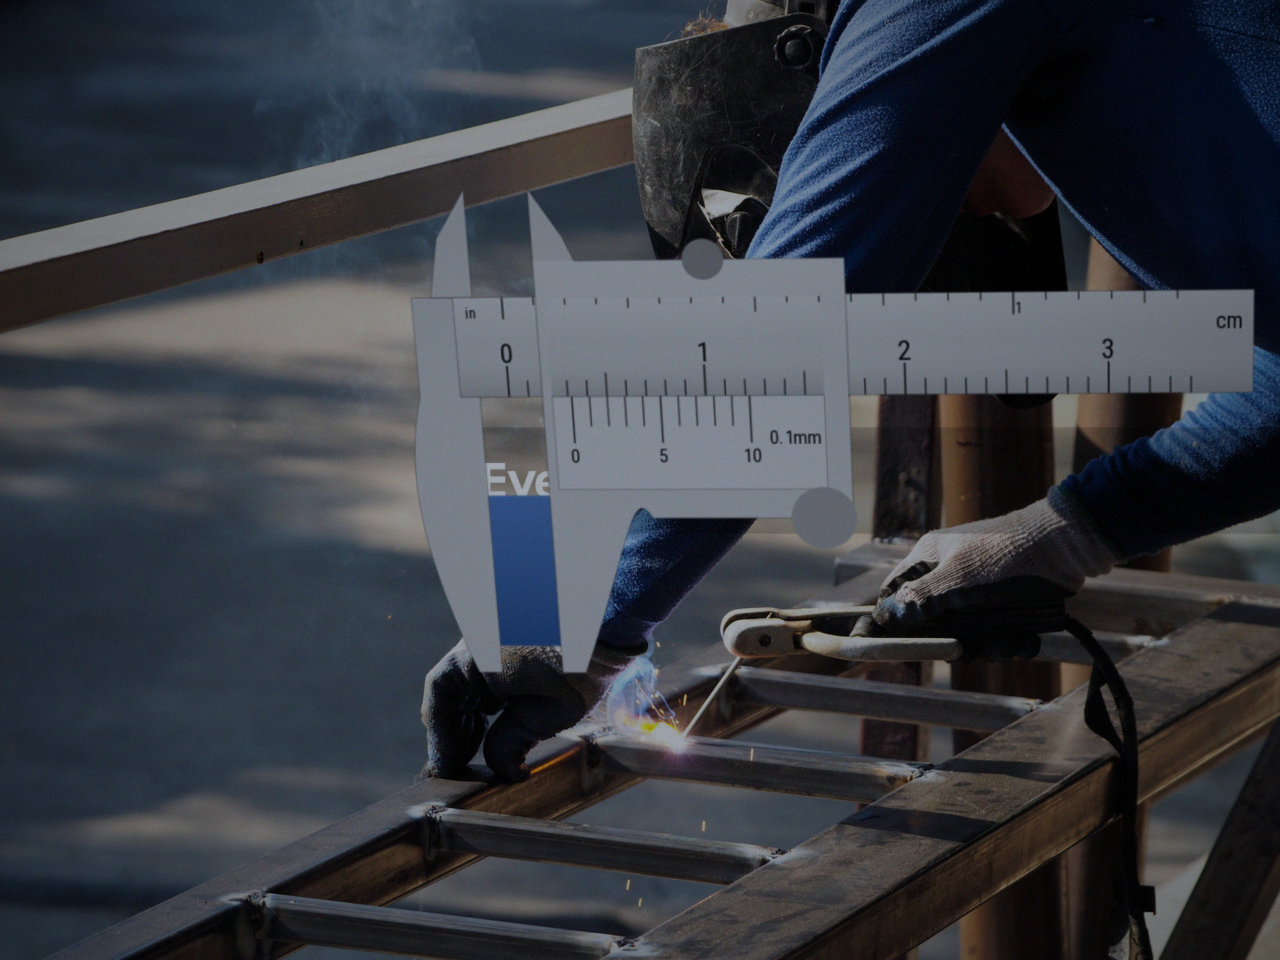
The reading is 3.2mm
